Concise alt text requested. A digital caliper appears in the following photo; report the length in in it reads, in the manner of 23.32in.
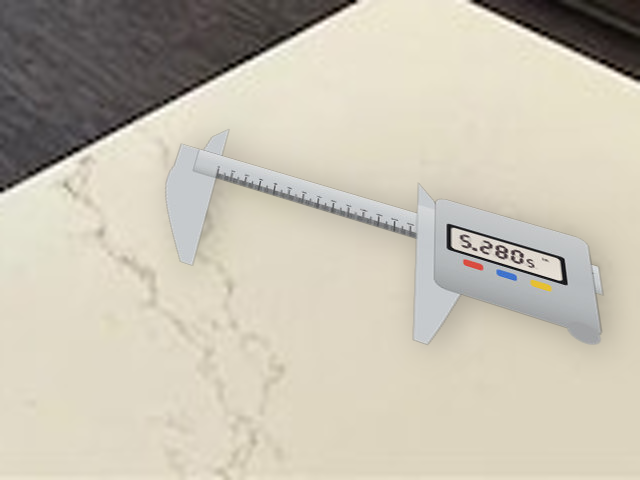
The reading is 5.2805in
